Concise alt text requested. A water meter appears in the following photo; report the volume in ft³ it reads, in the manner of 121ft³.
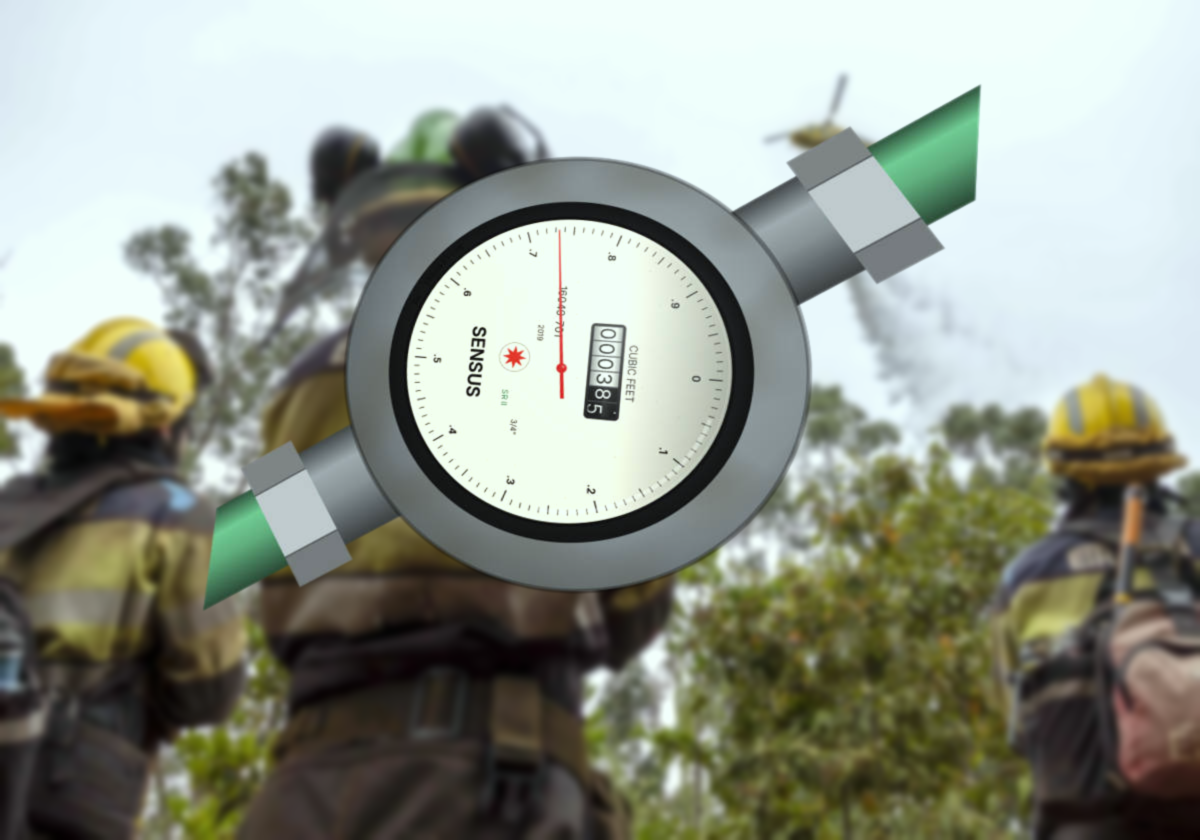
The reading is 384.73ft³
